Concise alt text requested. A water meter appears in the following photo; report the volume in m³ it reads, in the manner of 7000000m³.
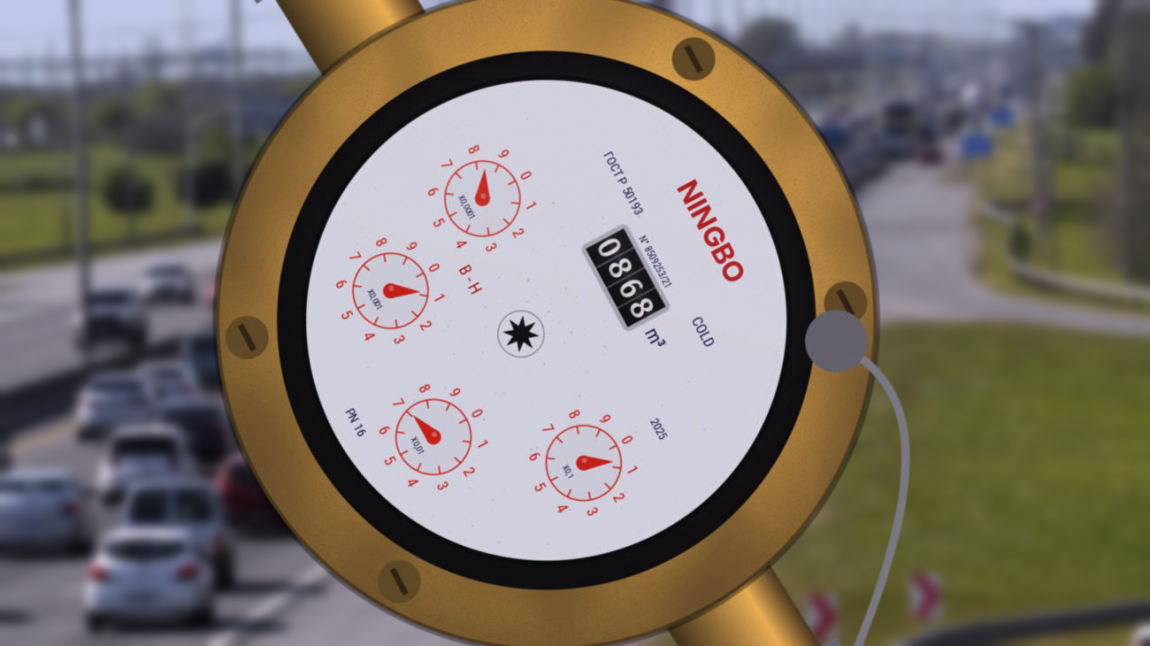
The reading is 868.0708m³
